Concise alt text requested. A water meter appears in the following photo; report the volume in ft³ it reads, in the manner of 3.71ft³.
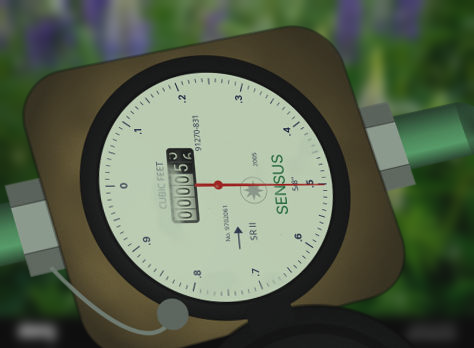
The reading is 55.50ft³
